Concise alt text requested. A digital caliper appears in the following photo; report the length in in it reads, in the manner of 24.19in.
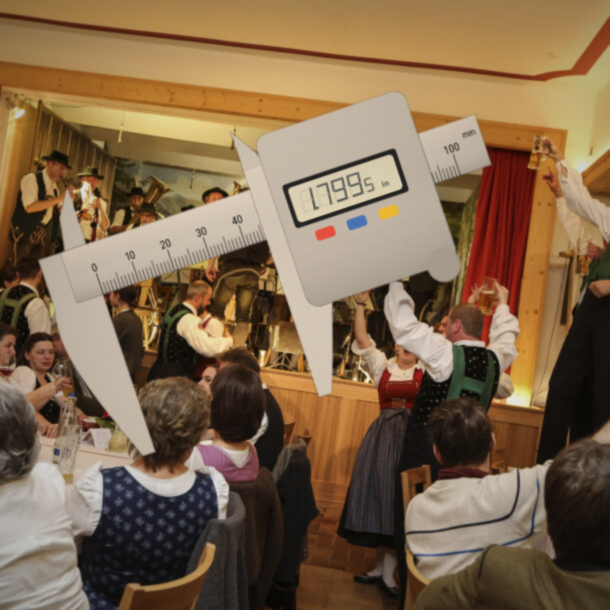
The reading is 1.7995in
